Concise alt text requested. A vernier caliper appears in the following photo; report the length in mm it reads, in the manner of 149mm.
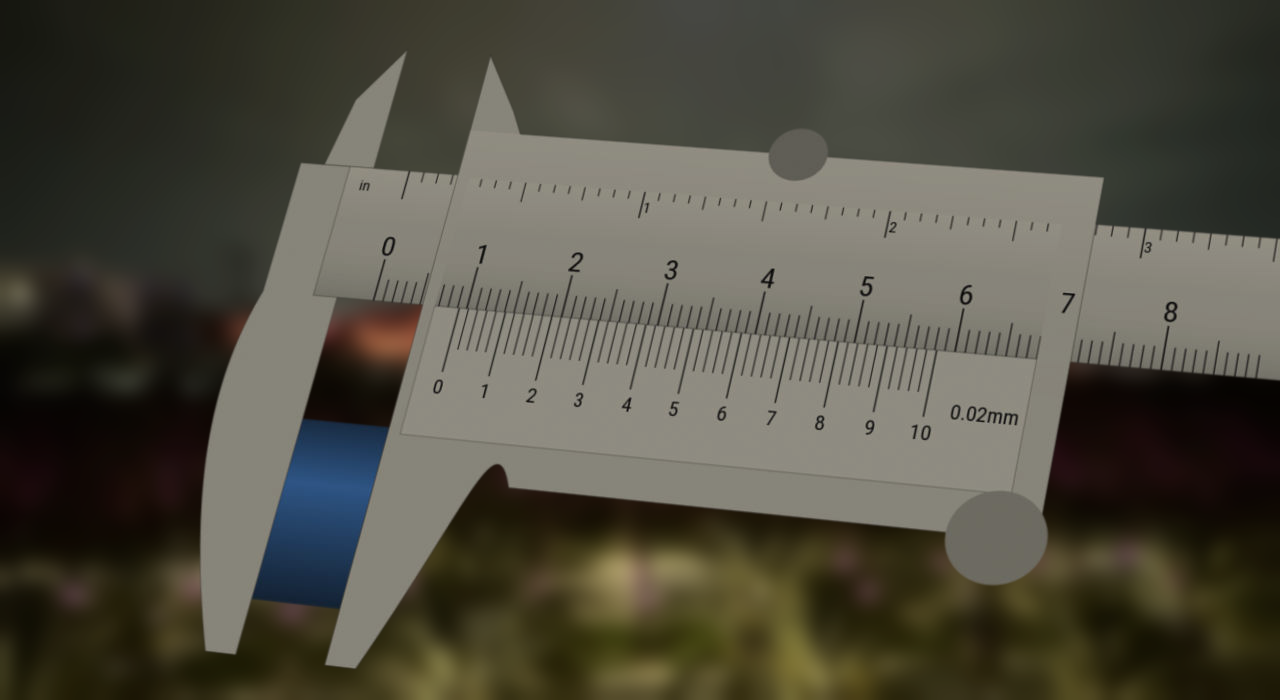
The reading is 9.2mm
